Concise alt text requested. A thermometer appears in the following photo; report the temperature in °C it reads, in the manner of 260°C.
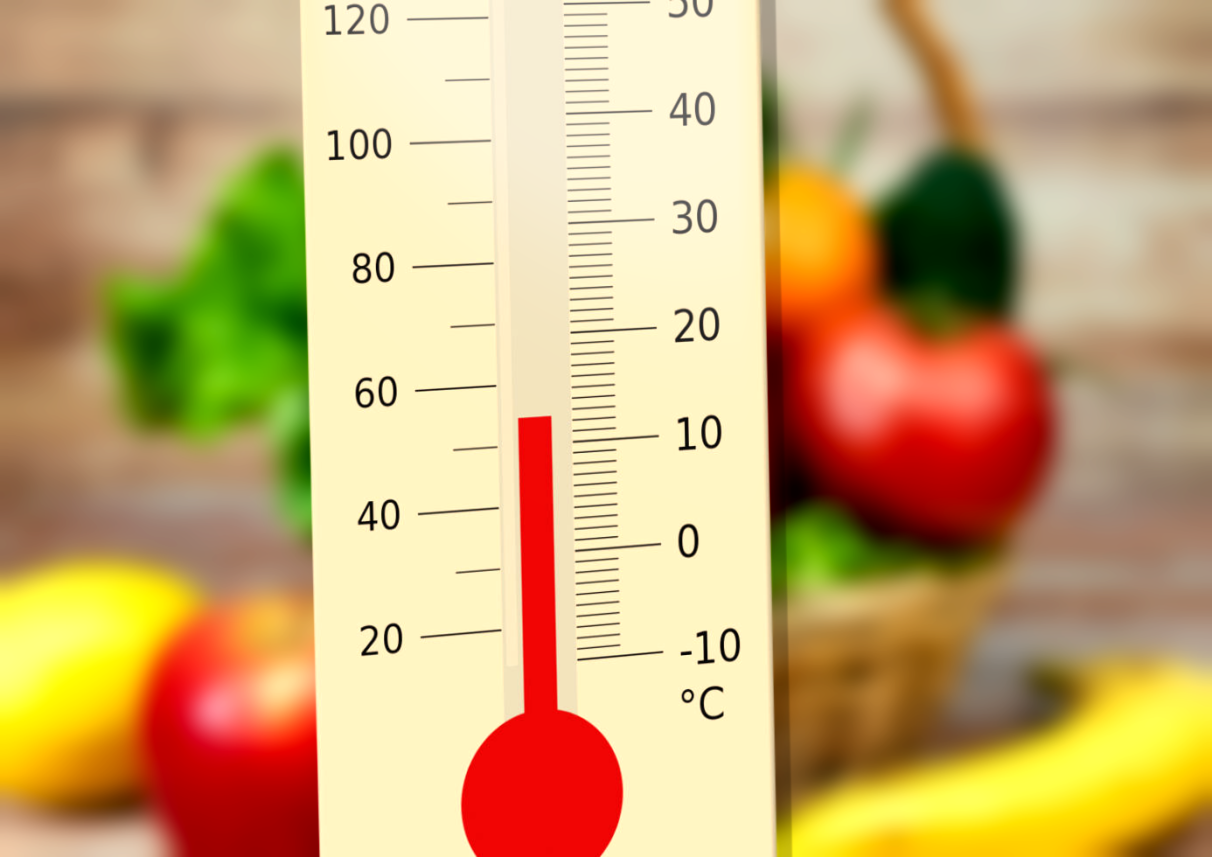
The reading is 12.5°C
